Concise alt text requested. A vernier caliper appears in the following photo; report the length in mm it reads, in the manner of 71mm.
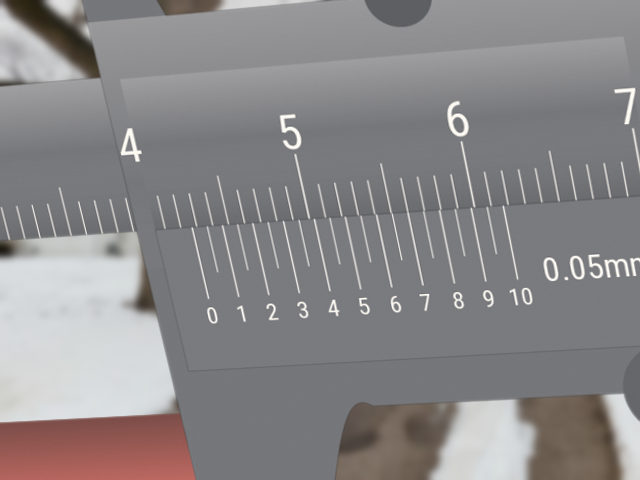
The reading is 42.7mm
